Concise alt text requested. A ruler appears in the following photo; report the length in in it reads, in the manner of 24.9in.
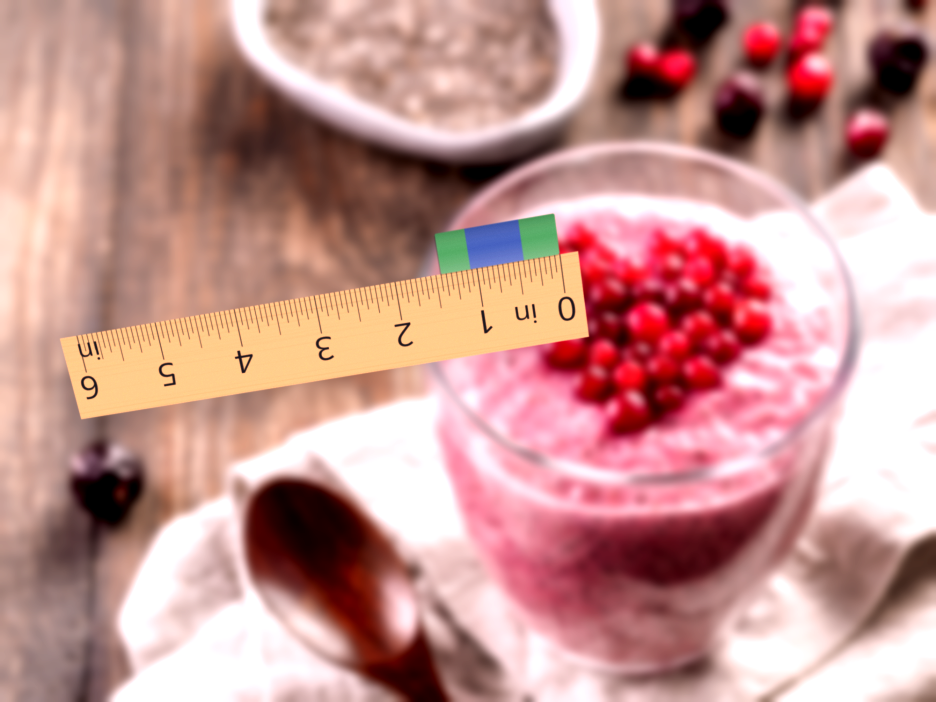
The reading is 1.4375in
